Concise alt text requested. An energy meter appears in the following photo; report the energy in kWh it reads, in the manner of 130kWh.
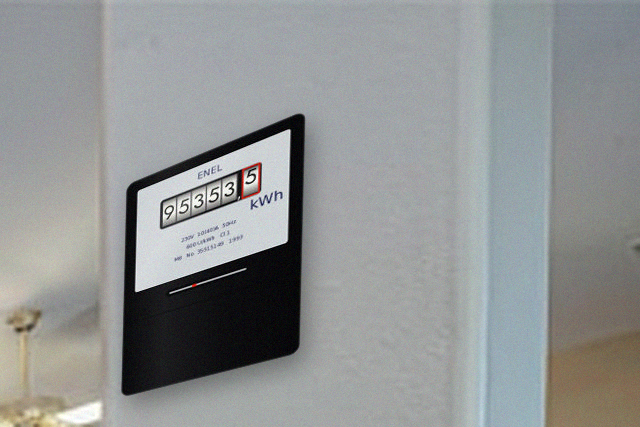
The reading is 95353.5kWh
